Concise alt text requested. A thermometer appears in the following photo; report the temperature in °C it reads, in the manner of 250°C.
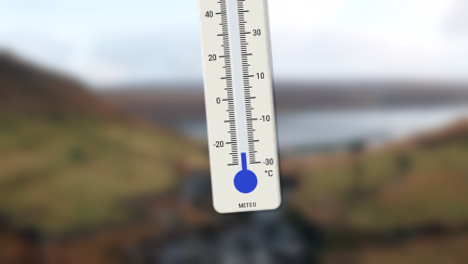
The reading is -25°C
